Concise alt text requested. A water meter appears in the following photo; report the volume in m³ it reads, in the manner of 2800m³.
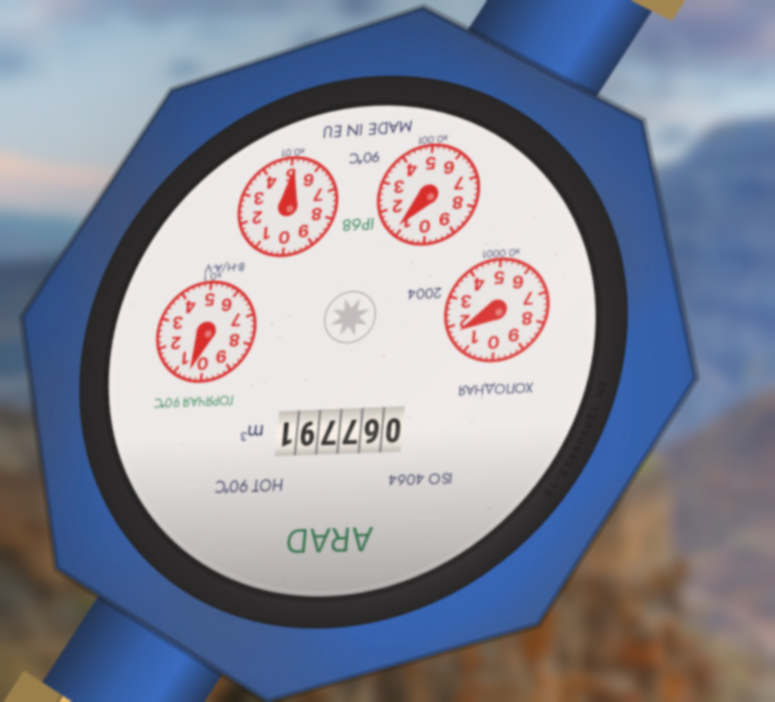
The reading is 67791.0511m³
